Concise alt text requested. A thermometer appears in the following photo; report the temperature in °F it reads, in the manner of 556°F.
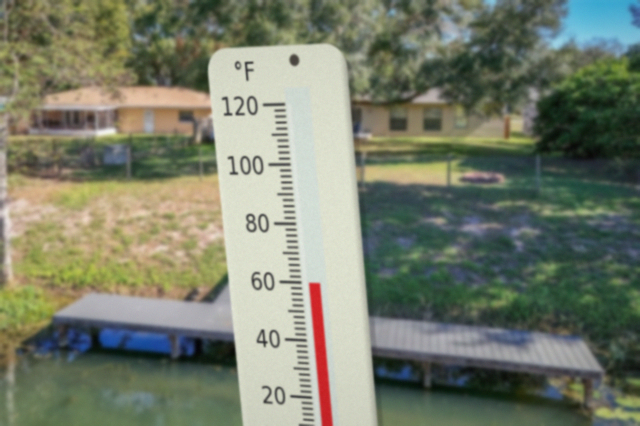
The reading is 60°F
